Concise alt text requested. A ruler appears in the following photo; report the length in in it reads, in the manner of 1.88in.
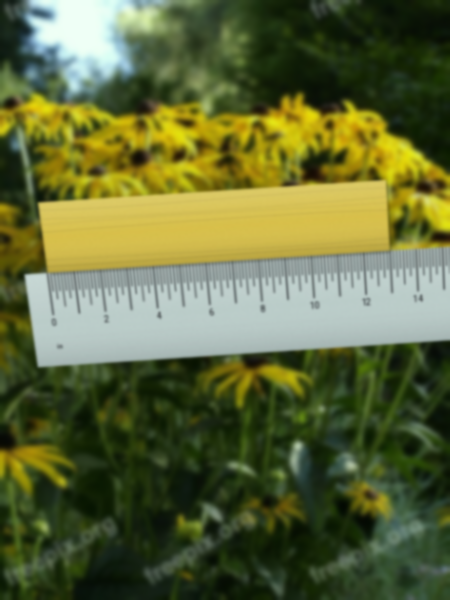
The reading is 13in
